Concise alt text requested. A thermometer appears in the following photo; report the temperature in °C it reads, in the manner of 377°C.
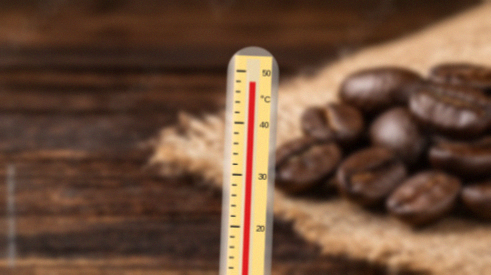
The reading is 48°C
